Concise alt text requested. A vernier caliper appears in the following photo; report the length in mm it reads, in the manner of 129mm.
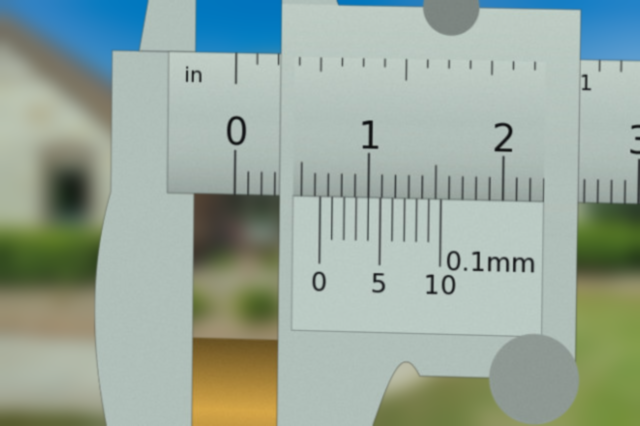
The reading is 6.4mm
